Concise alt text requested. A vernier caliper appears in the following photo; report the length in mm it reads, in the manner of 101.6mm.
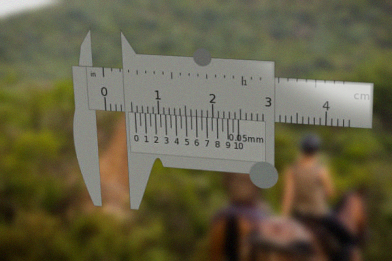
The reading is 5.6mm
